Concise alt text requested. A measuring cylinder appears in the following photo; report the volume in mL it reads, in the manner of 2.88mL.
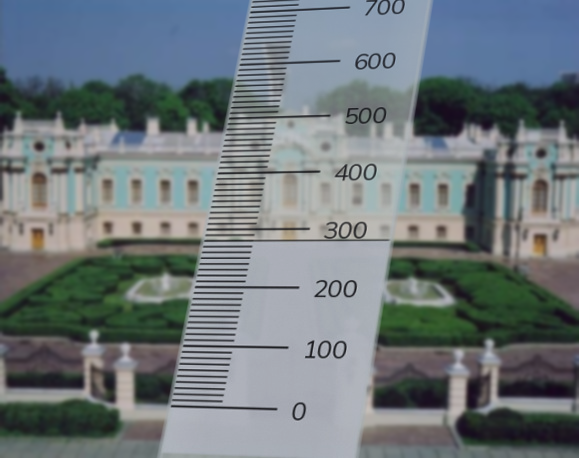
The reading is 280mL
